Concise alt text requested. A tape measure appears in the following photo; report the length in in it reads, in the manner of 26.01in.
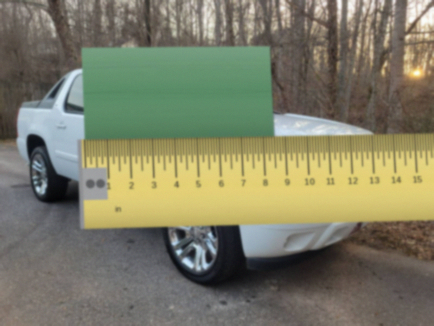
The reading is 8.5in
